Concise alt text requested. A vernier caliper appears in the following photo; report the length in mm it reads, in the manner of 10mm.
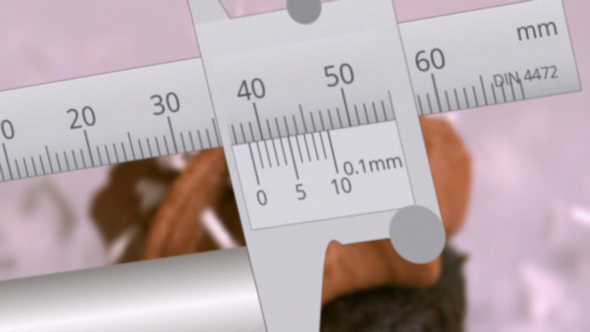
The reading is 38.4mm
